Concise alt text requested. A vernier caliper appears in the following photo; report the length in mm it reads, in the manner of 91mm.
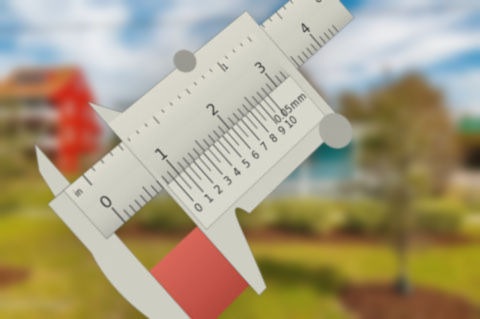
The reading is 9.0mm
